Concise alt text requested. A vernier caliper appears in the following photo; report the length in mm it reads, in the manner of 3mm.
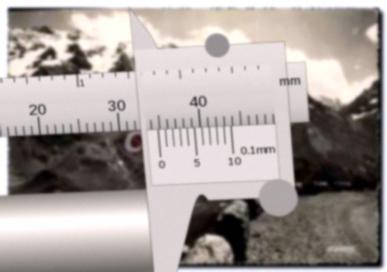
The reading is 34.8mm
